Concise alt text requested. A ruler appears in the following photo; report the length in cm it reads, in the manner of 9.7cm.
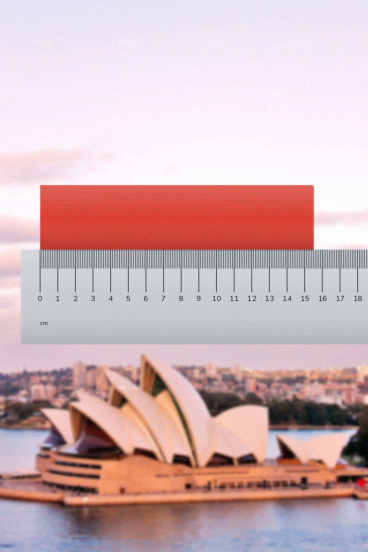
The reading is 15.5cm
